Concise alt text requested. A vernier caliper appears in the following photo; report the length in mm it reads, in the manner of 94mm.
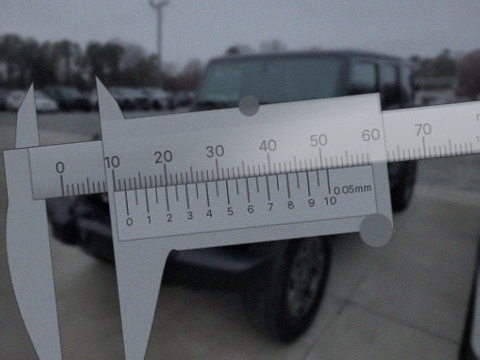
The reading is 12.0mm
